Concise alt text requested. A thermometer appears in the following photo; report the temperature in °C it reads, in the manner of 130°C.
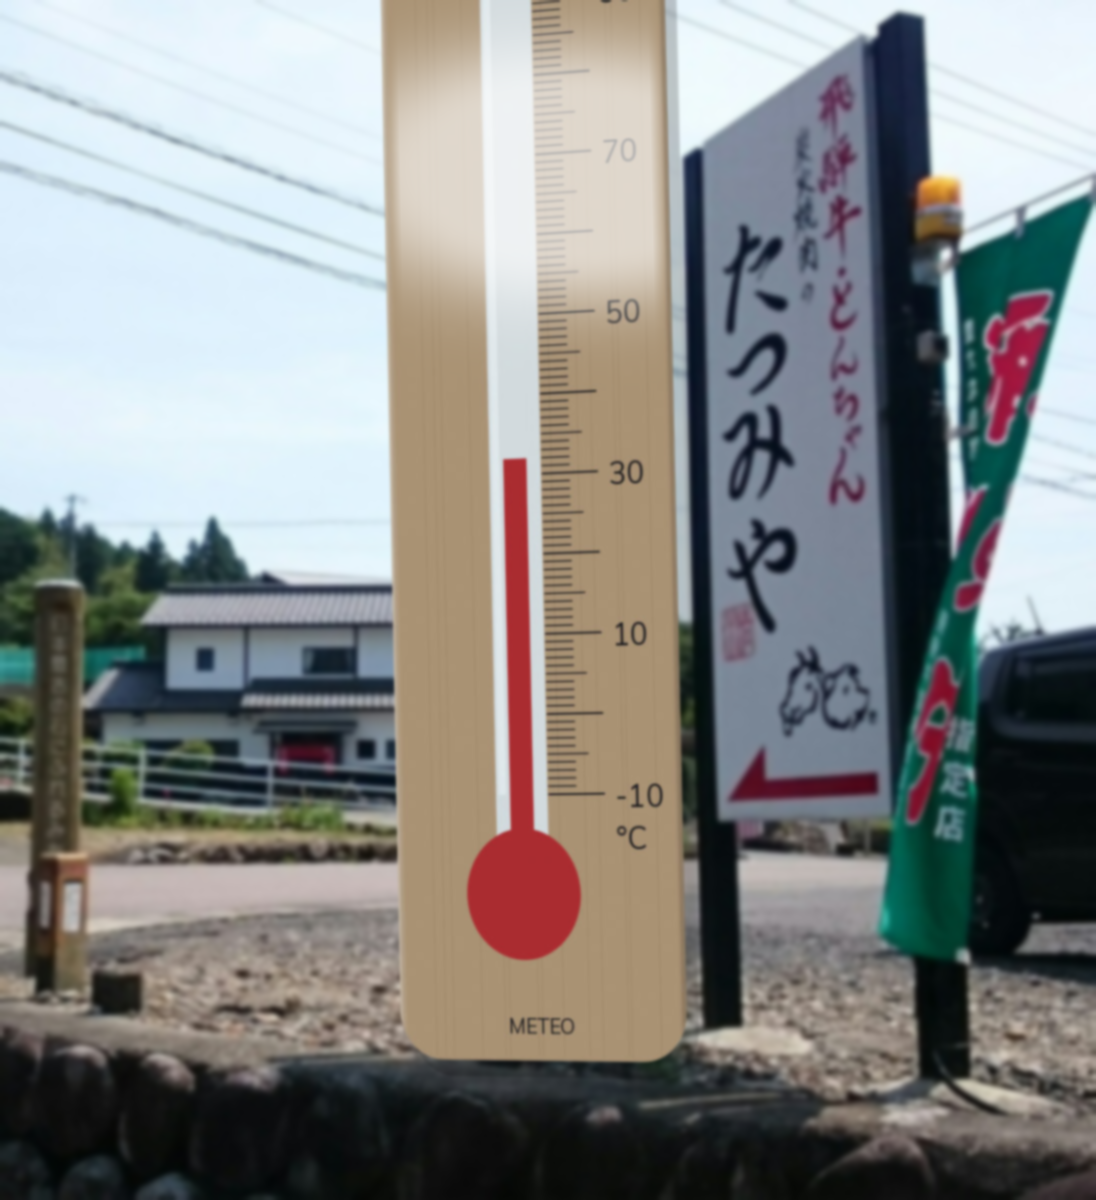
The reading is 32°C
